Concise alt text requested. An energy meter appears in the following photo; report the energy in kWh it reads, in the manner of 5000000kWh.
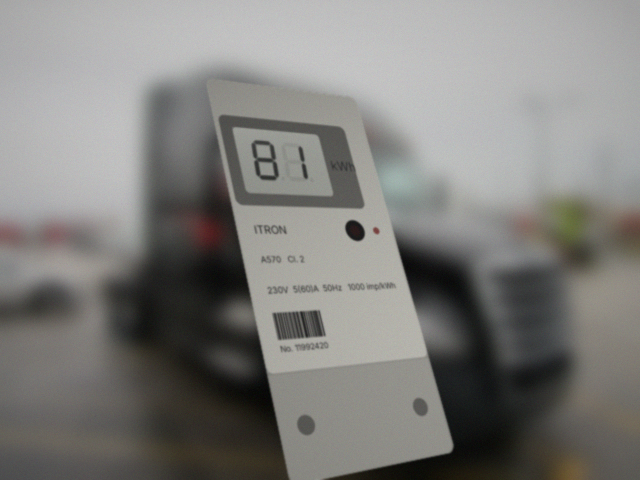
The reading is 81kWh
